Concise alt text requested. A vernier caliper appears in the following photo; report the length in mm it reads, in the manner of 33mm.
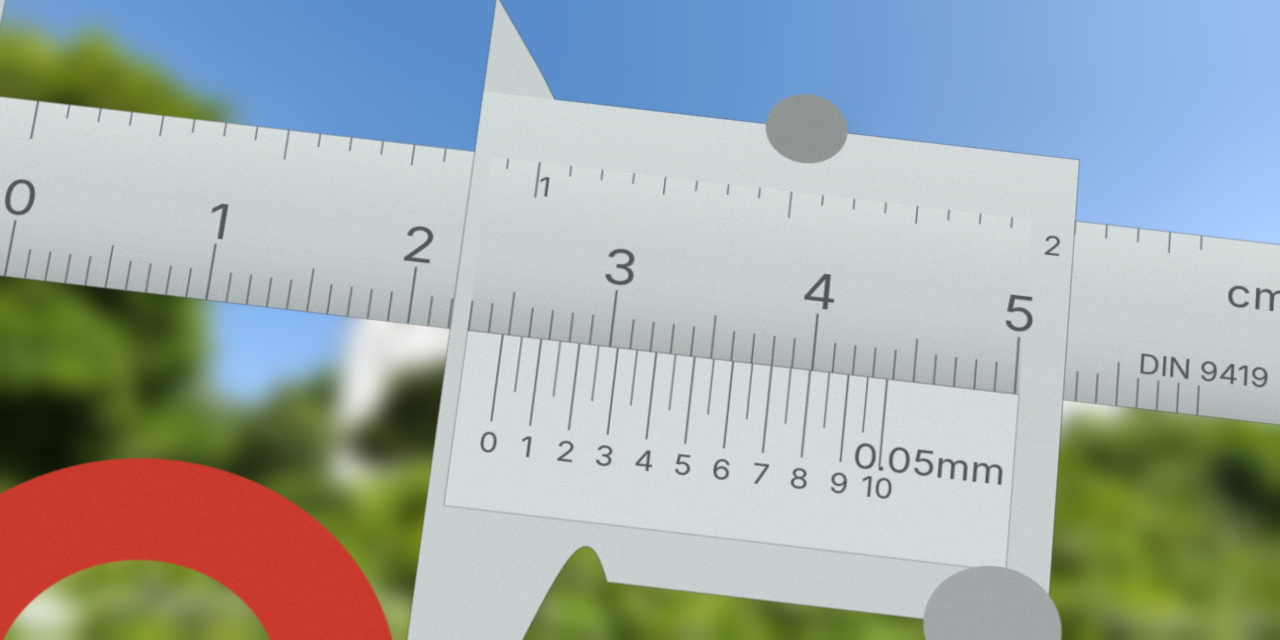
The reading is 24.7mm
